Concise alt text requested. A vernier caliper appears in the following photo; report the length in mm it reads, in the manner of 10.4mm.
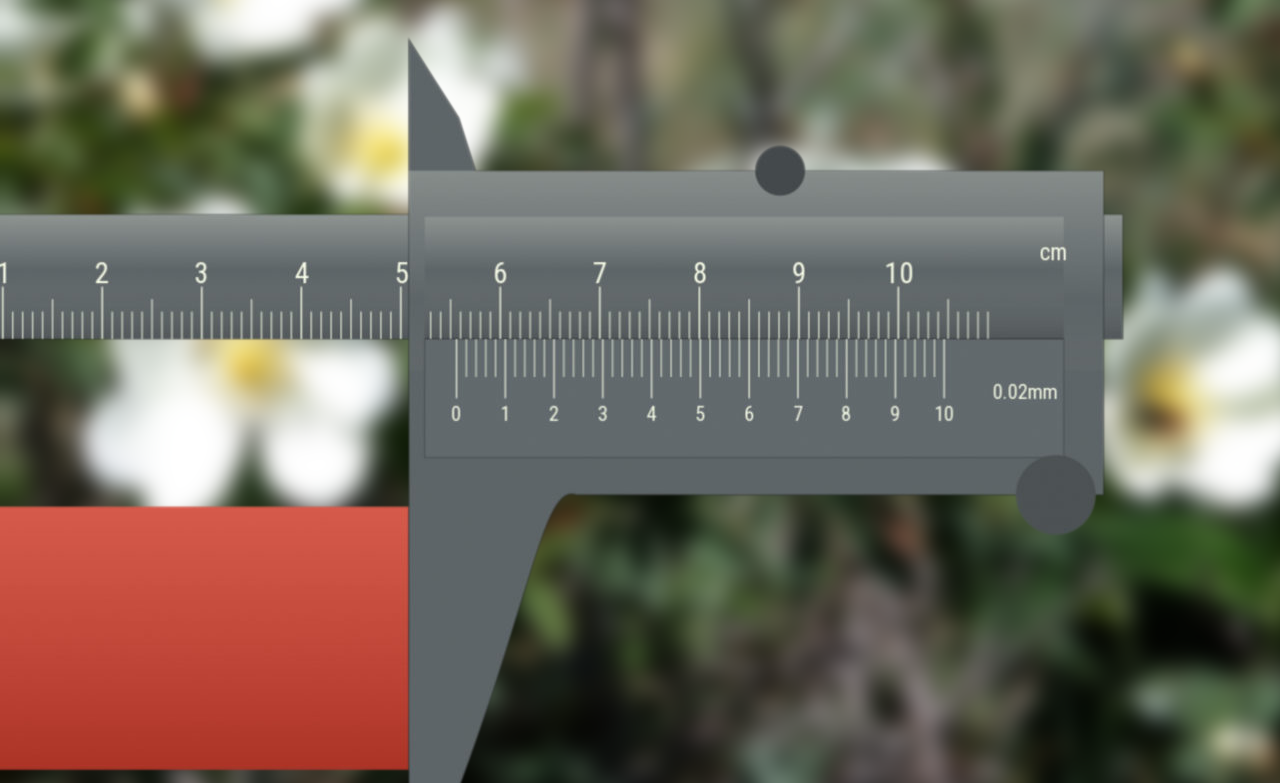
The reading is 55.6mm
